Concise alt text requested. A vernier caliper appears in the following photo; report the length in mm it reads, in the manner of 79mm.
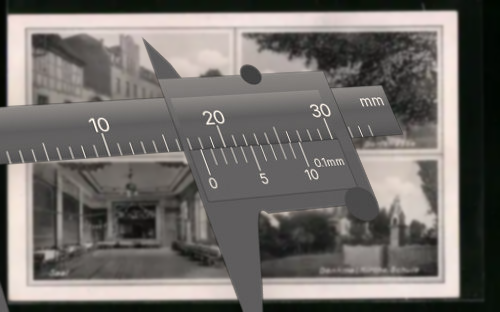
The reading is 17.8mm
